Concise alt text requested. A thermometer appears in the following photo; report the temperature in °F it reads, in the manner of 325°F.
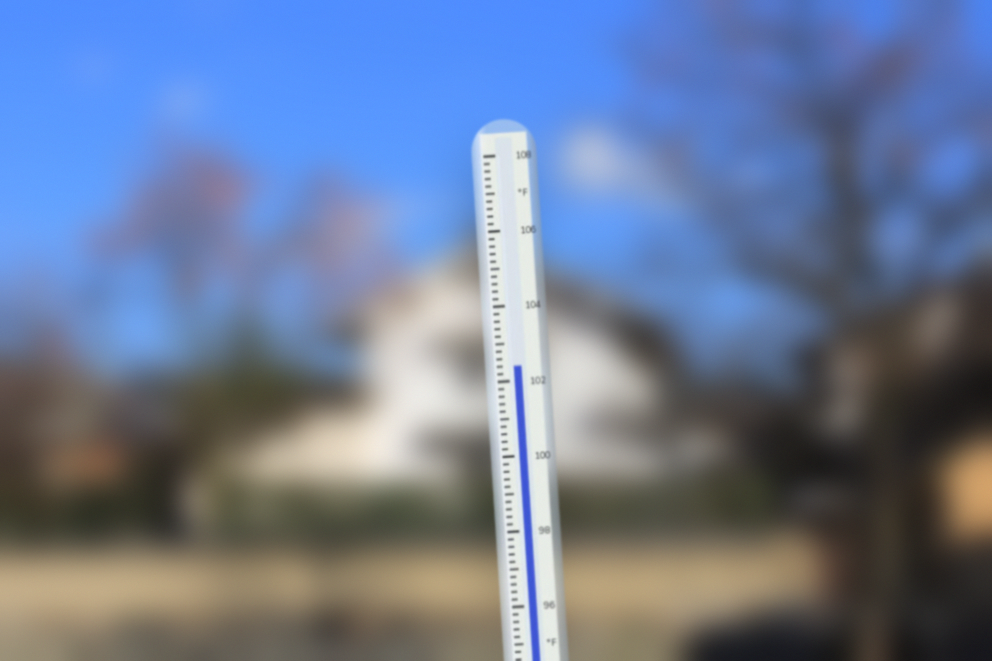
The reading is 102.4°F
